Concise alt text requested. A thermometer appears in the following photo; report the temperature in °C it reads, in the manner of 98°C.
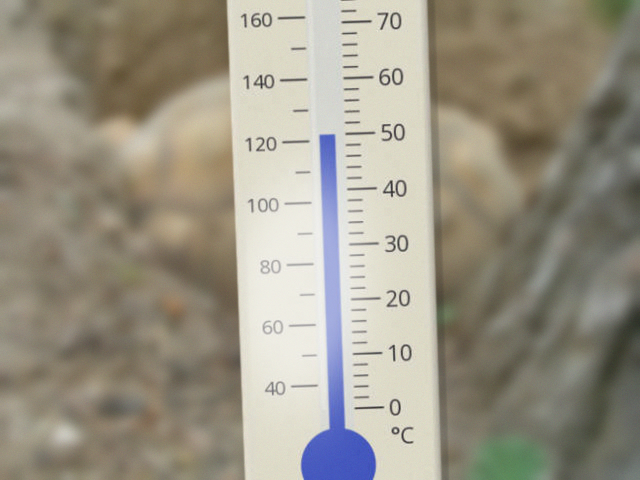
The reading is 50°C
